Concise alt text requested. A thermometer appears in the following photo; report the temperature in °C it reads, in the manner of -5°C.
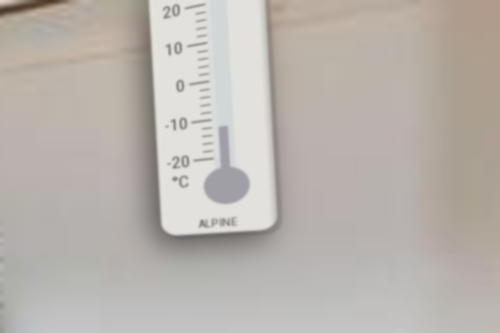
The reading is -12°C
